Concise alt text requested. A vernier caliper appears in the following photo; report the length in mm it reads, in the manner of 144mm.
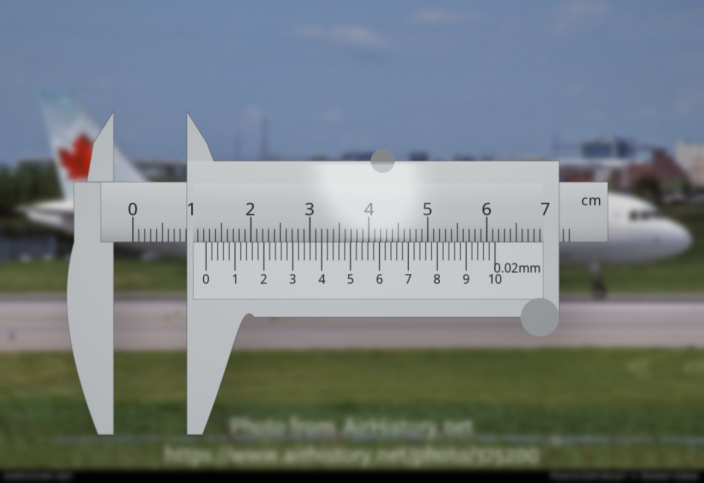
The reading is 12.4mm
